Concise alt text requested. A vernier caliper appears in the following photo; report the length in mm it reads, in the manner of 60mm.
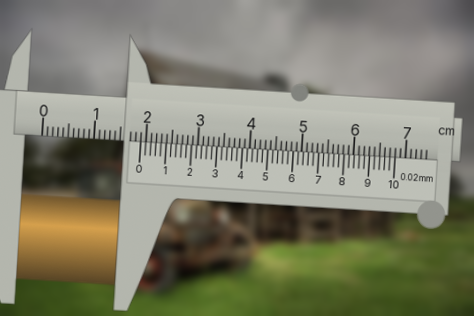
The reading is 19.0mm
